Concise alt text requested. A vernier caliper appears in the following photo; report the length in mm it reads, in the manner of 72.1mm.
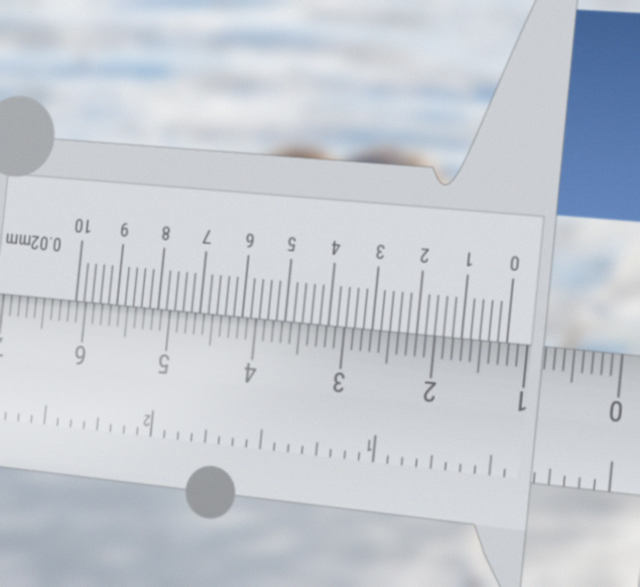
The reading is 12.2mm
